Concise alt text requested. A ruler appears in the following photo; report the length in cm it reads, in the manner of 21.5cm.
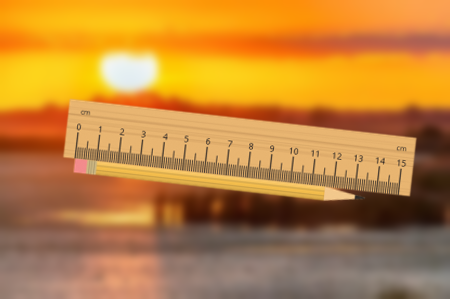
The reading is 13.5cm
